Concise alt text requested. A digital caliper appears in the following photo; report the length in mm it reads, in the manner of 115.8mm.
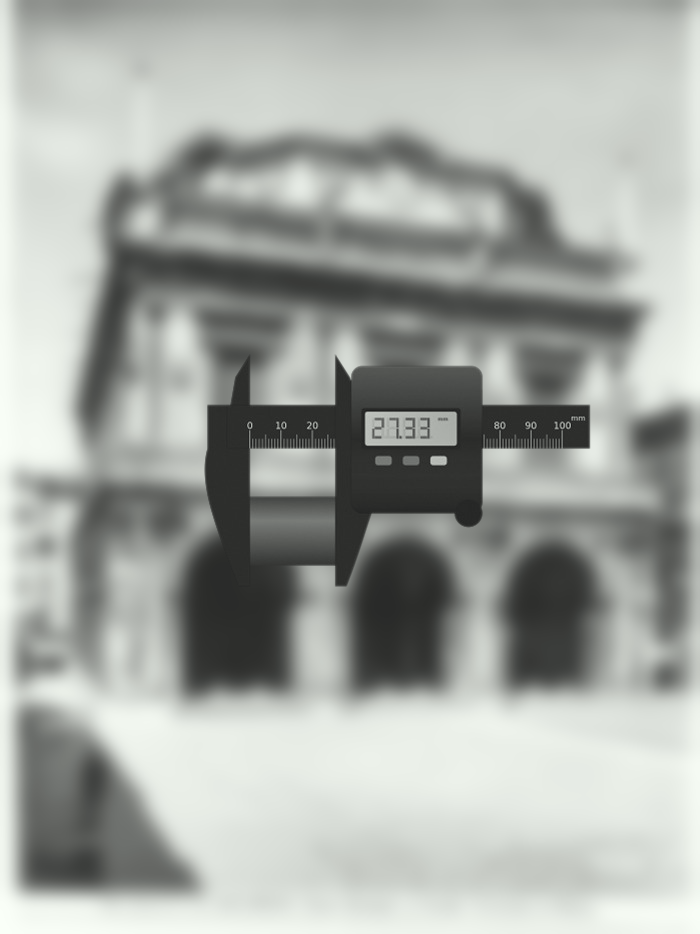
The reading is 27.33mm
